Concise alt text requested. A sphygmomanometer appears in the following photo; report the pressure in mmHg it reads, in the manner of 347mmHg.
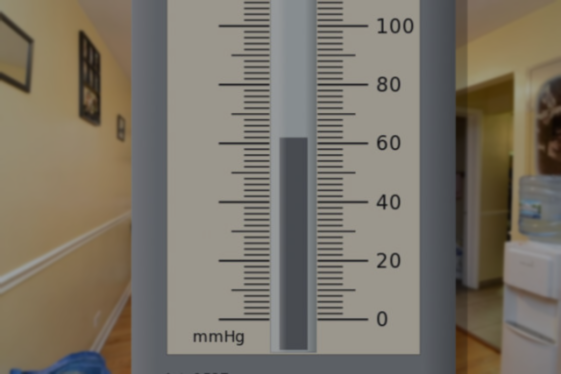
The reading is 62mmHg
